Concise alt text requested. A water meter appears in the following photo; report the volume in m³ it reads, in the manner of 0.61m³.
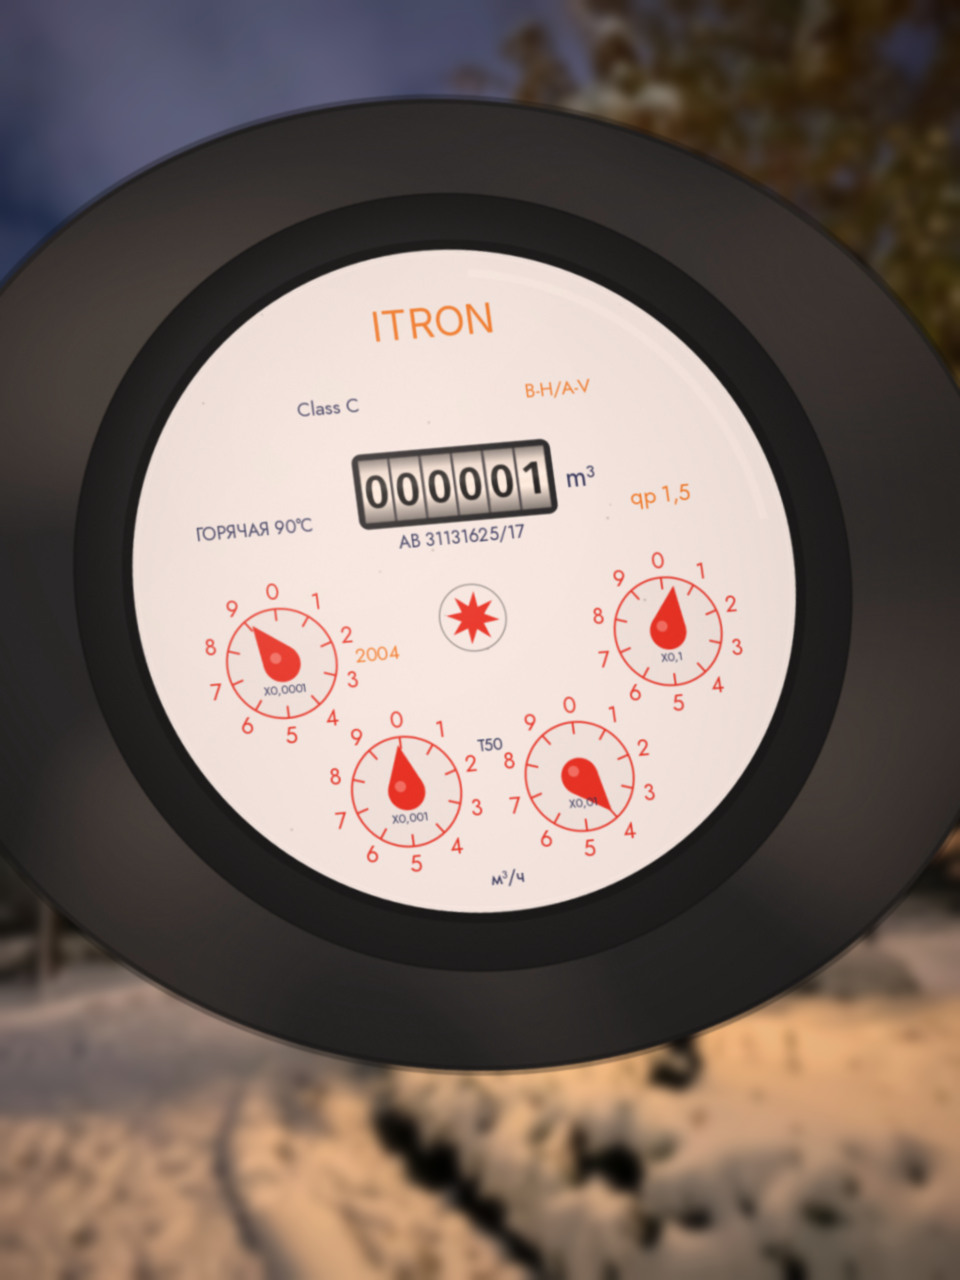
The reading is 1.0399m³
